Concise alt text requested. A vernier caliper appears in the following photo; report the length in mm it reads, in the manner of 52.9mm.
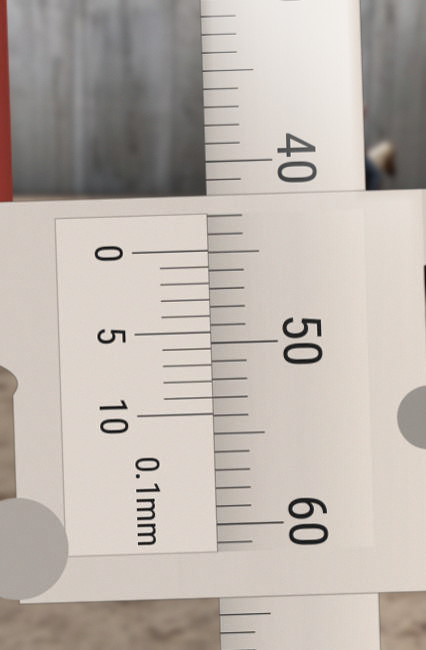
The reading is 44.9mm
